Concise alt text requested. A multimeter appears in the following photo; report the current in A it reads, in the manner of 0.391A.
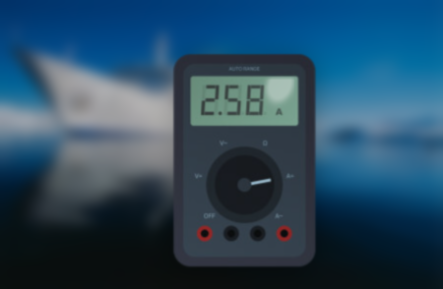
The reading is 2.58A
